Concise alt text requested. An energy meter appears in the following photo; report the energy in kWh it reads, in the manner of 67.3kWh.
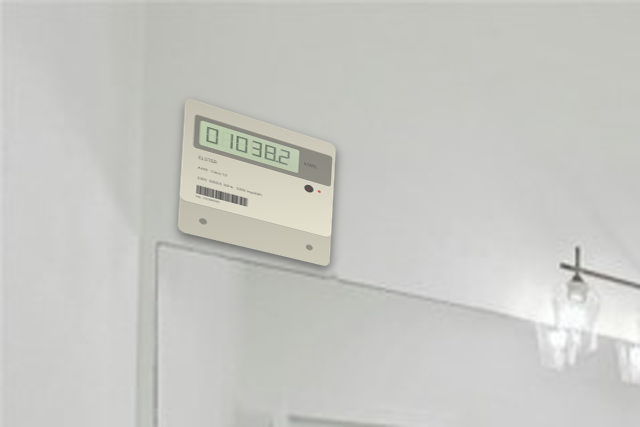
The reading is 1038.2kWh
